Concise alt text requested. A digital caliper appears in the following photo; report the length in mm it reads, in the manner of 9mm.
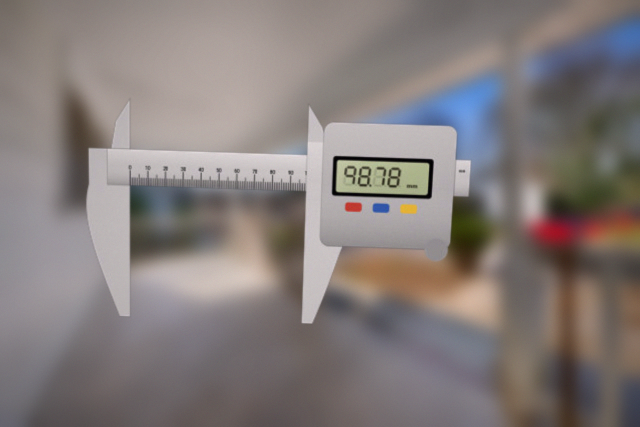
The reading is 98.78mm
